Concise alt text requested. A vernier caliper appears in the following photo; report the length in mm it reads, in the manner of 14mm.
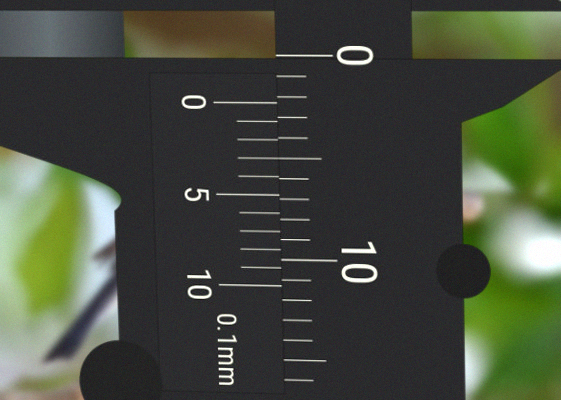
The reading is 2.3mm
